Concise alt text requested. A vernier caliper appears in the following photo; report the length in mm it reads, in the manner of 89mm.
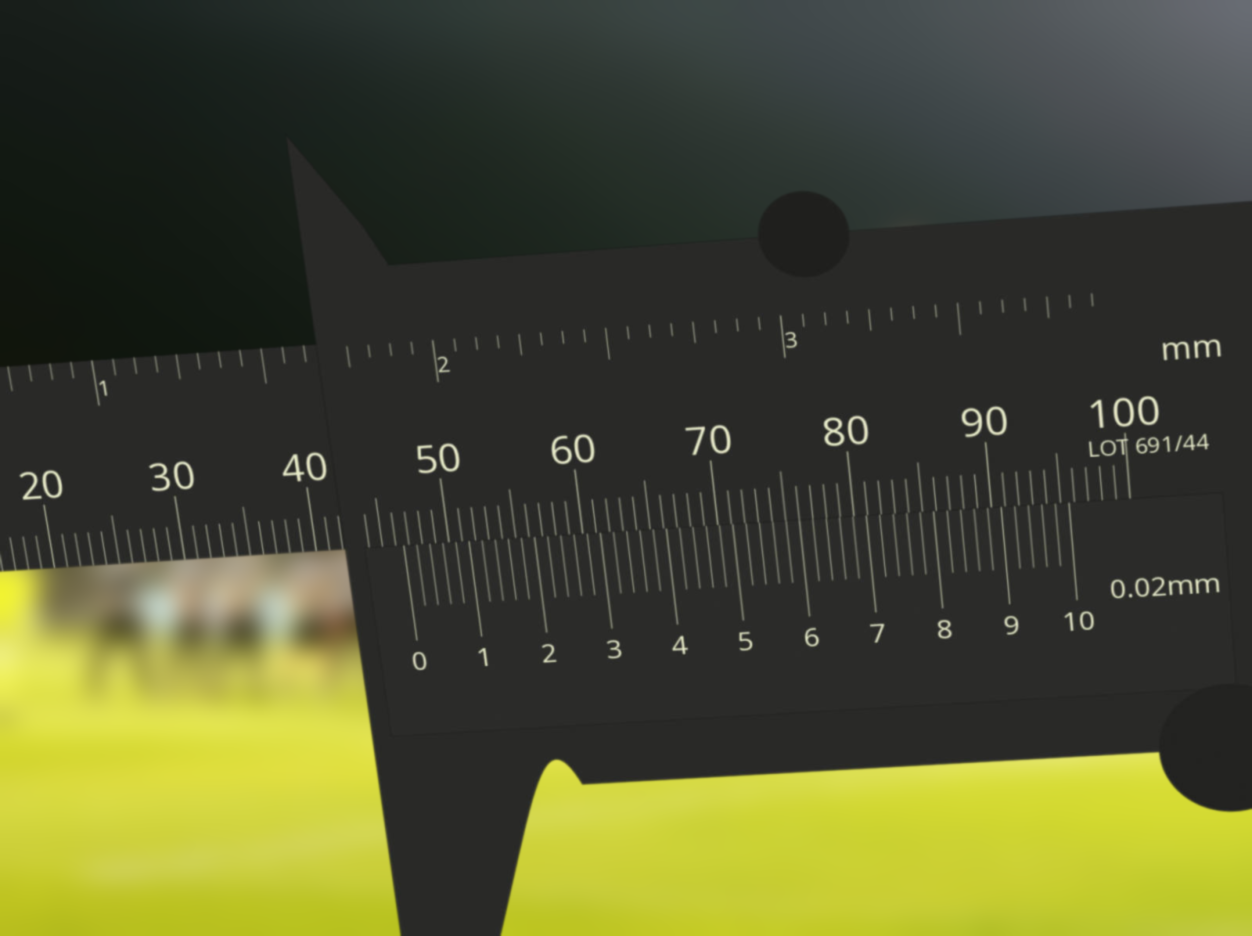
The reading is 46.6mm
